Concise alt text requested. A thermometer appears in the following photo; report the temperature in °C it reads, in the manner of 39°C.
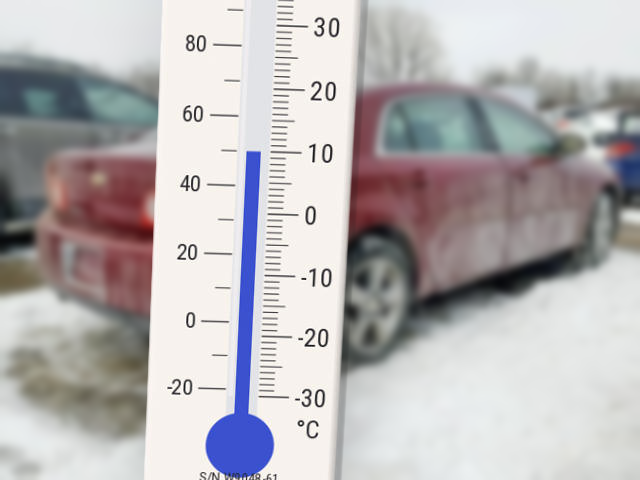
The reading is 10°C
